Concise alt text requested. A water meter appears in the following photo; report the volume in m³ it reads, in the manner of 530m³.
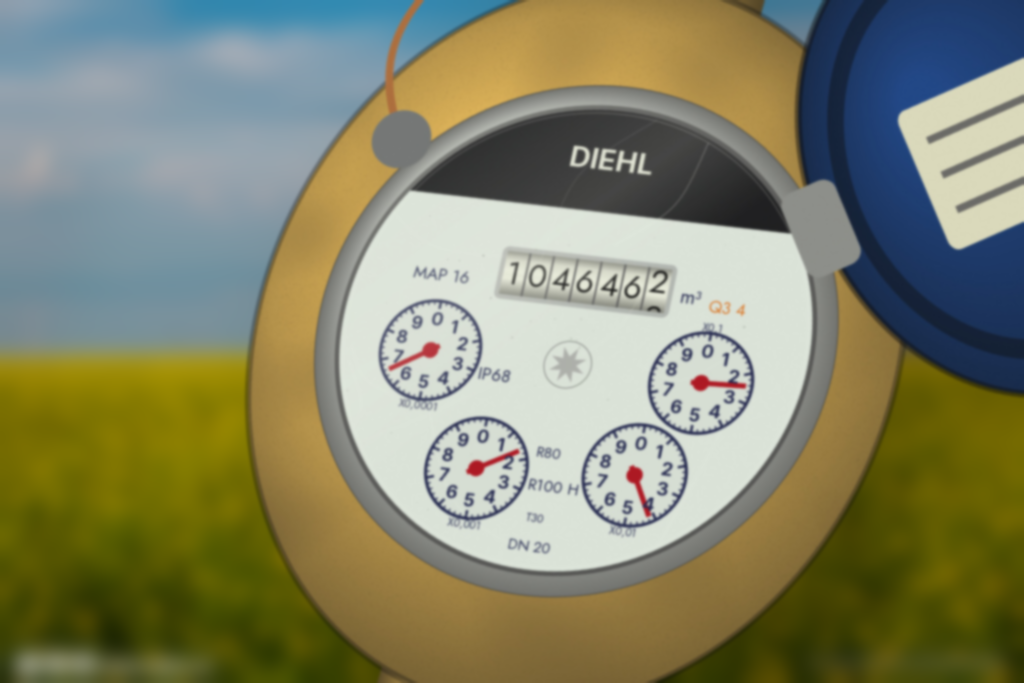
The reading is 1046462.2416m³
